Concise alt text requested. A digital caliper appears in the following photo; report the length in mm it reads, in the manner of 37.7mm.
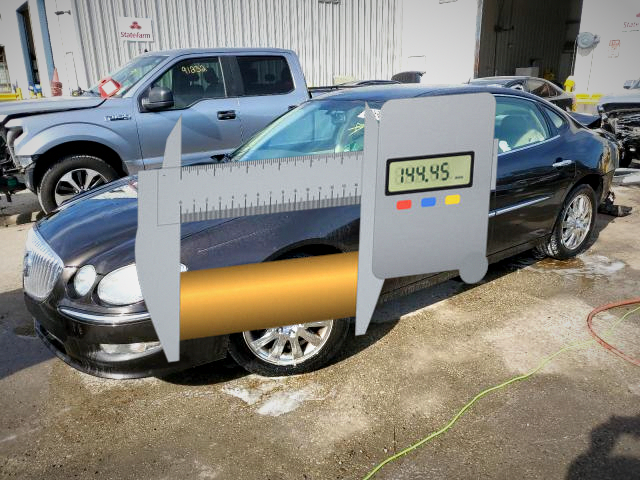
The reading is 144.45mm
